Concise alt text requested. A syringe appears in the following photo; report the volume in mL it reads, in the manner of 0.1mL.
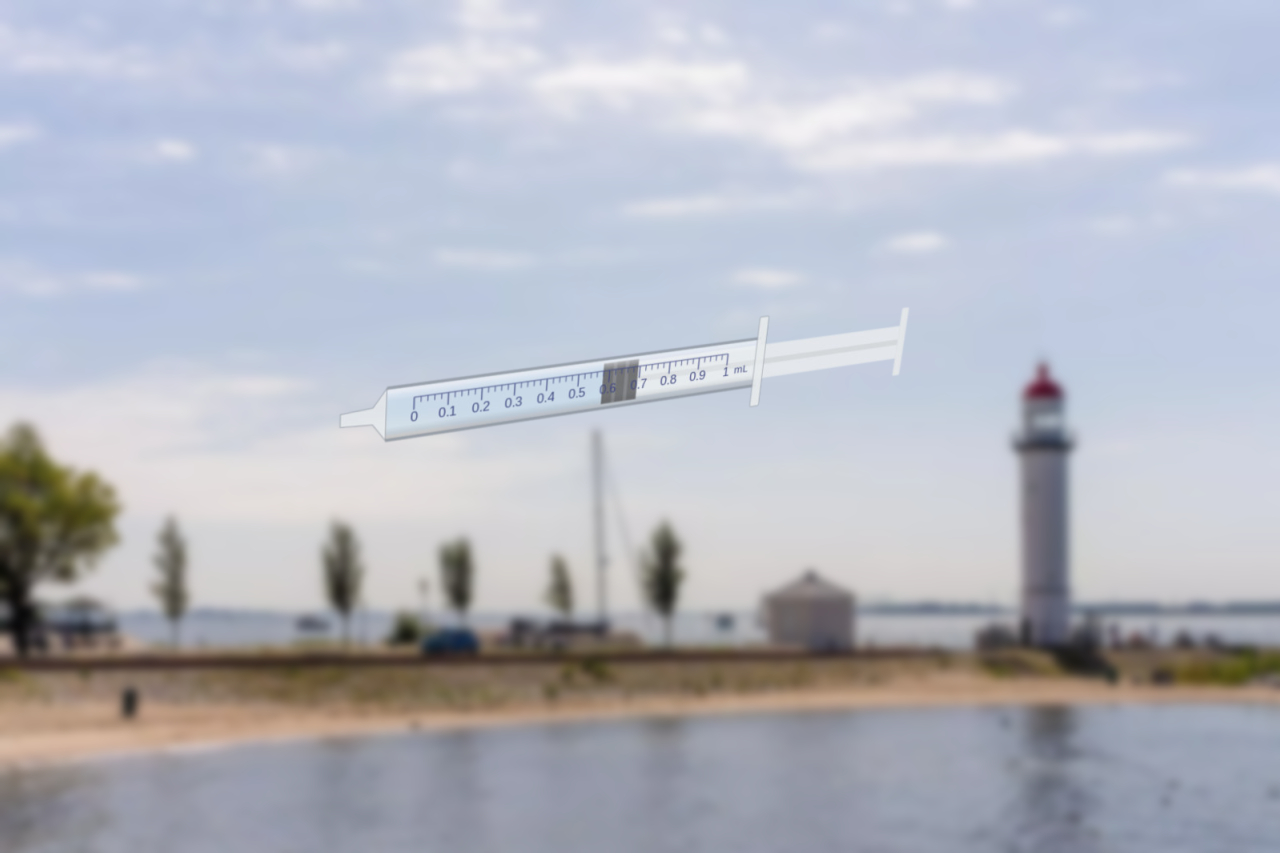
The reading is 0.58mL
